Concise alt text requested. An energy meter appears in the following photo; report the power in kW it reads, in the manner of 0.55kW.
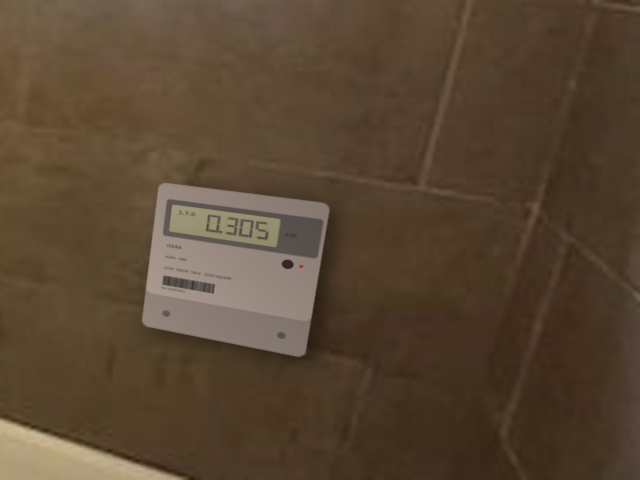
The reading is 0.305kW
